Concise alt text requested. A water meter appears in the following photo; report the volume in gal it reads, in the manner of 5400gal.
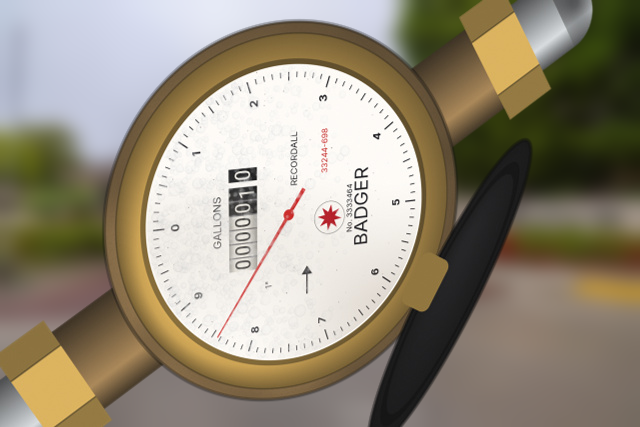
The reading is 8.4gal
